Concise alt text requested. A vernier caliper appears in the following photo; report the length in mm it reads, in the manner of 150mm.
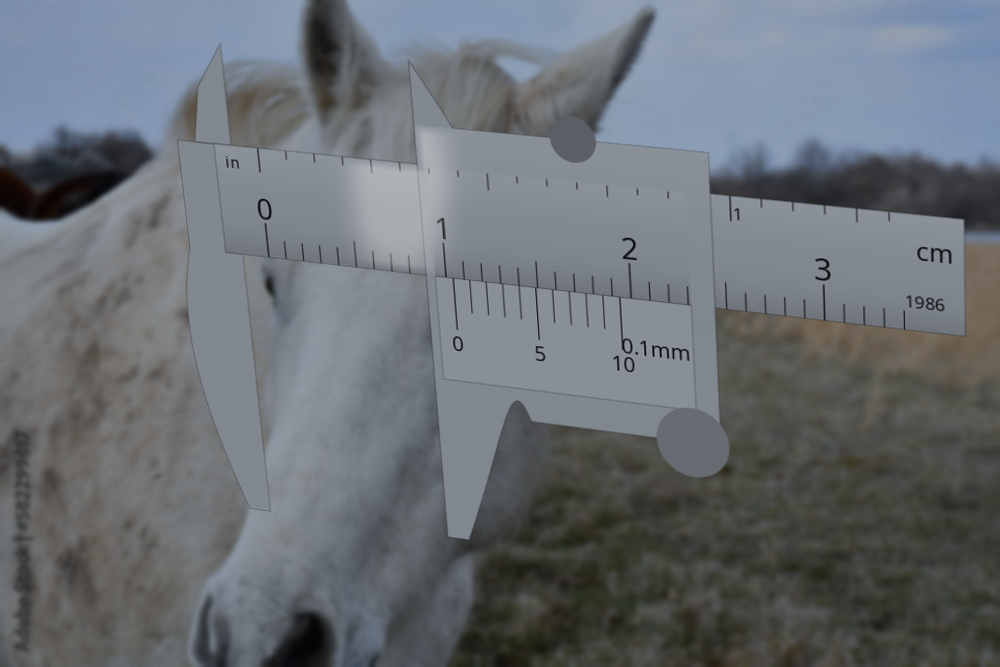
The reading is 10.4mm
